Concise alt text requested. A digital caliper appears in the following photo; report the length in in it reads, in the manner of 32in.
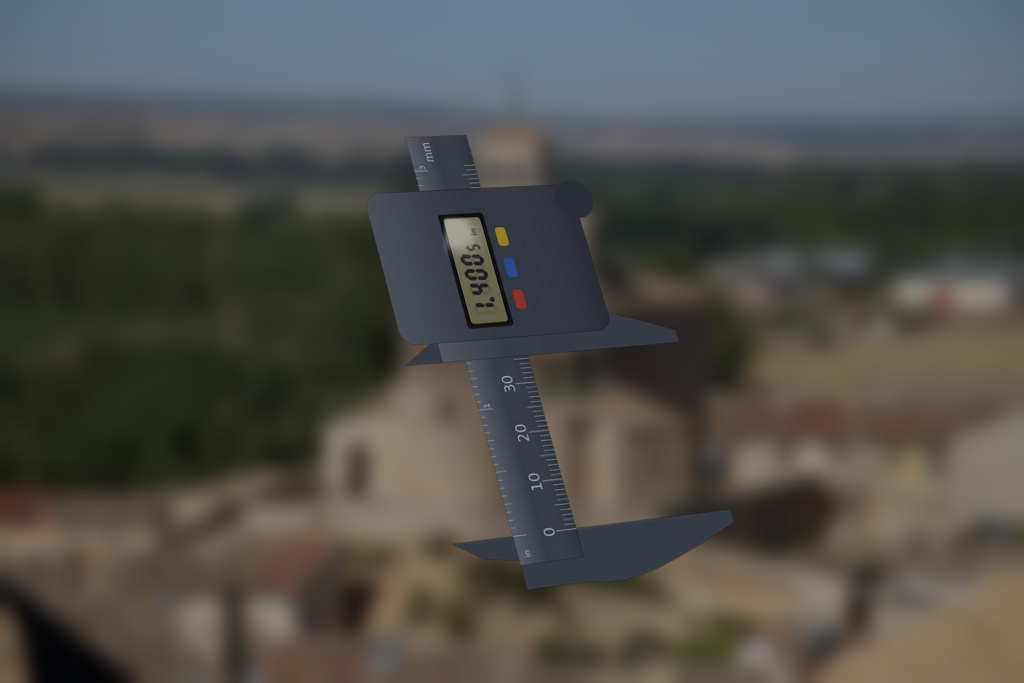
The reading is 1.4005in
